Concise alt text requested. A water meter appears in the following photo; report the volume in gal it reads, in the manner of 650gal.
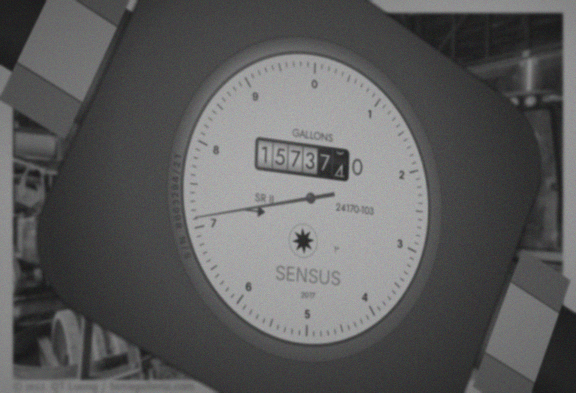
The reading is 1573737.1gal
